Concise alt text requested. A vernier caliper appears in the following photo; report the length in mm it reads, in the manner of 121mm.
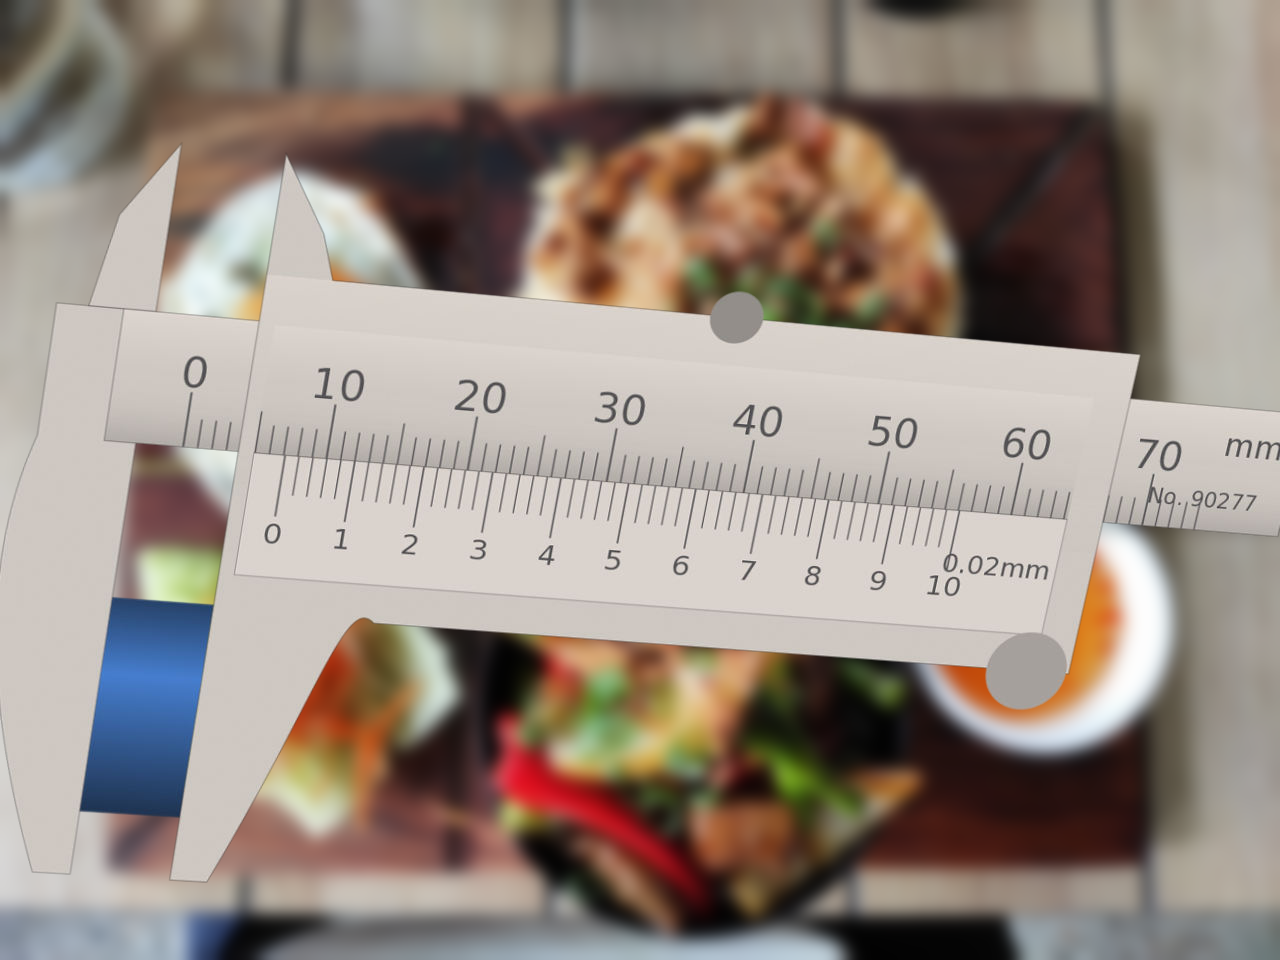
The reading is 7.1mm
